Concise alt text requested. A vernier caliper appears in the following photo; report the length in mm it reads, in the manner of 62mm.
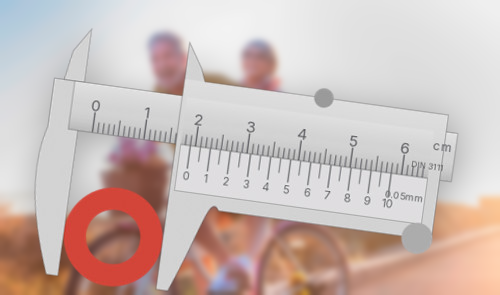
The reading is 19.0mm
